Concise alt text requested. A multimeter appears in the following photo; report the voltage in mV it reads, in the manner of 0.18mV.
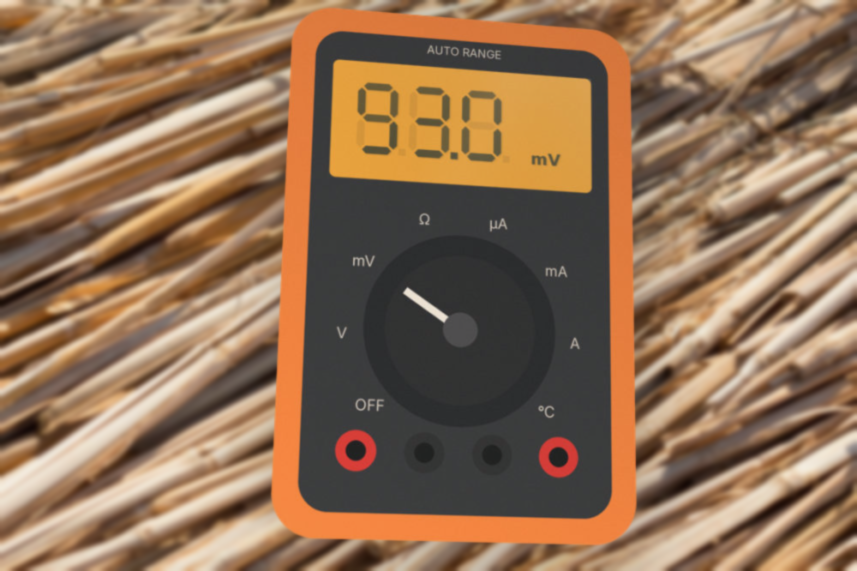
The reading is 93.0mV
